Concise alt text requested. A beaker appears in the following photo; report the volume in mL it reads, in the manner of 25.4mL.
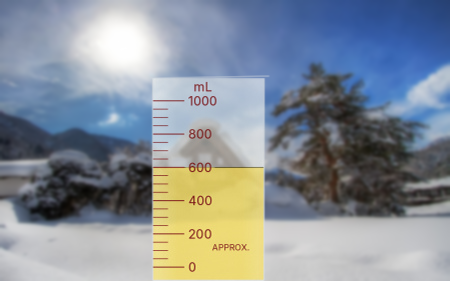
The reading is 600mL
